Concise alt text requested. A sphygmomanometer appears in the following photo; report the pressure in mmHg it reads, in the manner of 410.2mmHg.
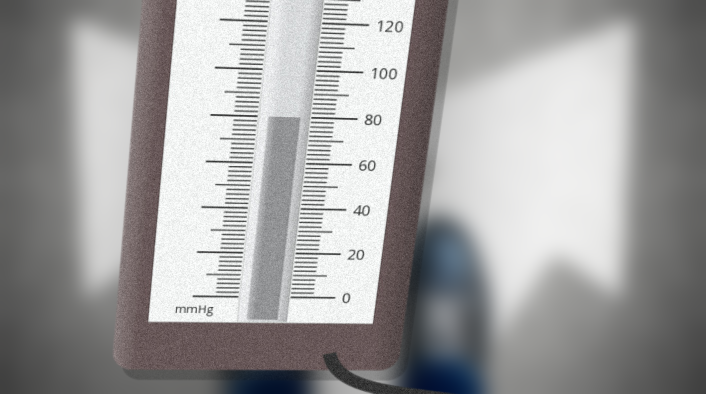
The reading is 80mmHg
